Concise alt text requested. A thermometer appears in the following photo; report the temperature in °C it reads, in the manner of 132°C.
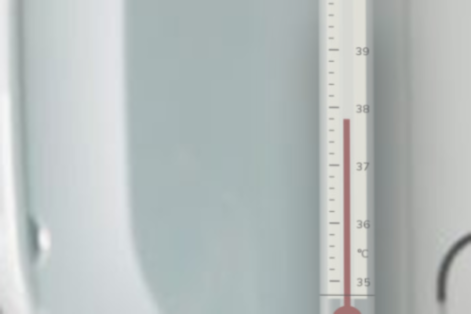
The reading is 37.8°C
